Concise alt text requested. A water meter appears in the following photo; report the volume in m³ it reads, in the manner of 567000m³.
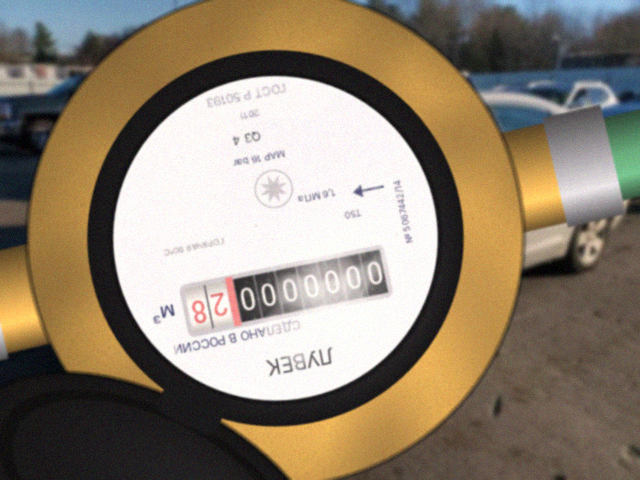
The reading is 0.28m³
